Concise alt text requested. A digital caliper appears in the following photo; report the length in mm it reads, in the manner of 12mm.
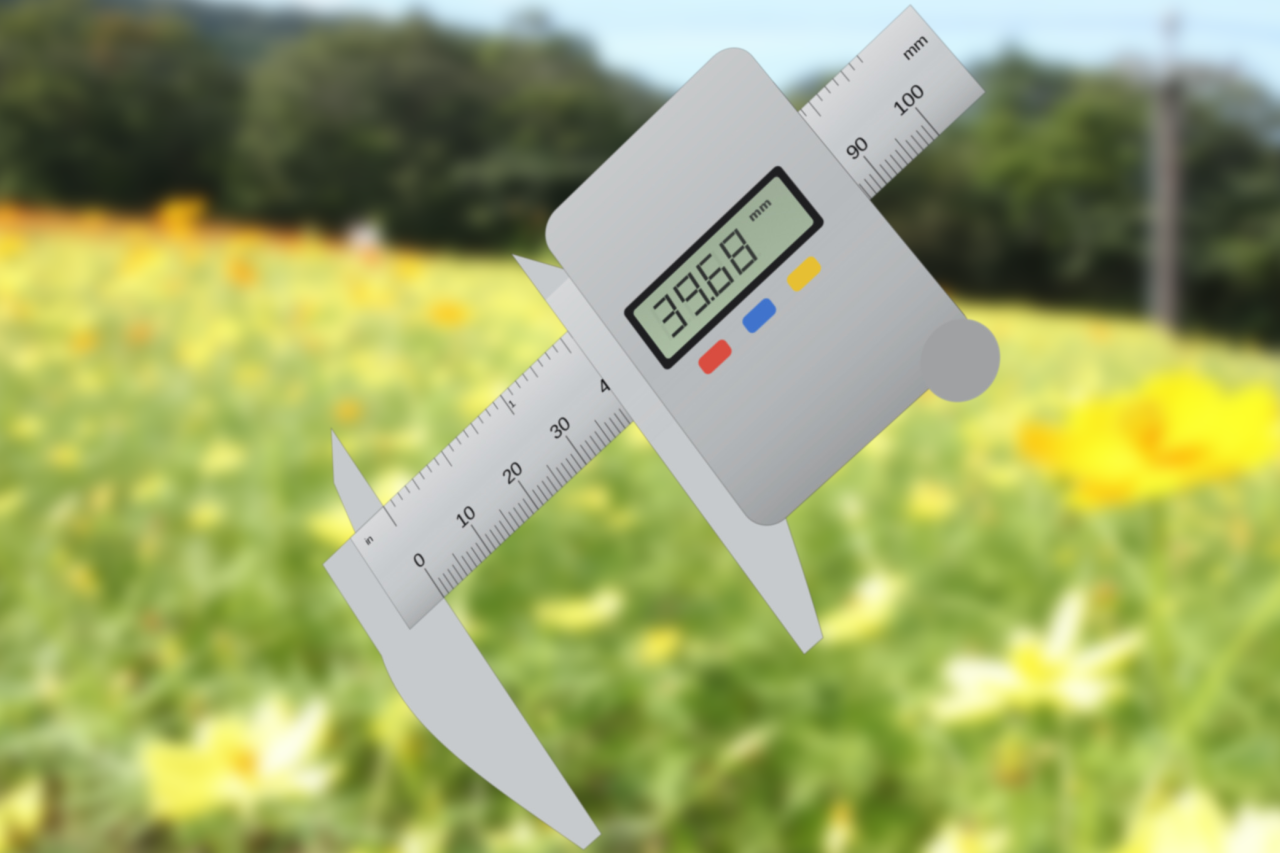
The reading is 39.68mm
